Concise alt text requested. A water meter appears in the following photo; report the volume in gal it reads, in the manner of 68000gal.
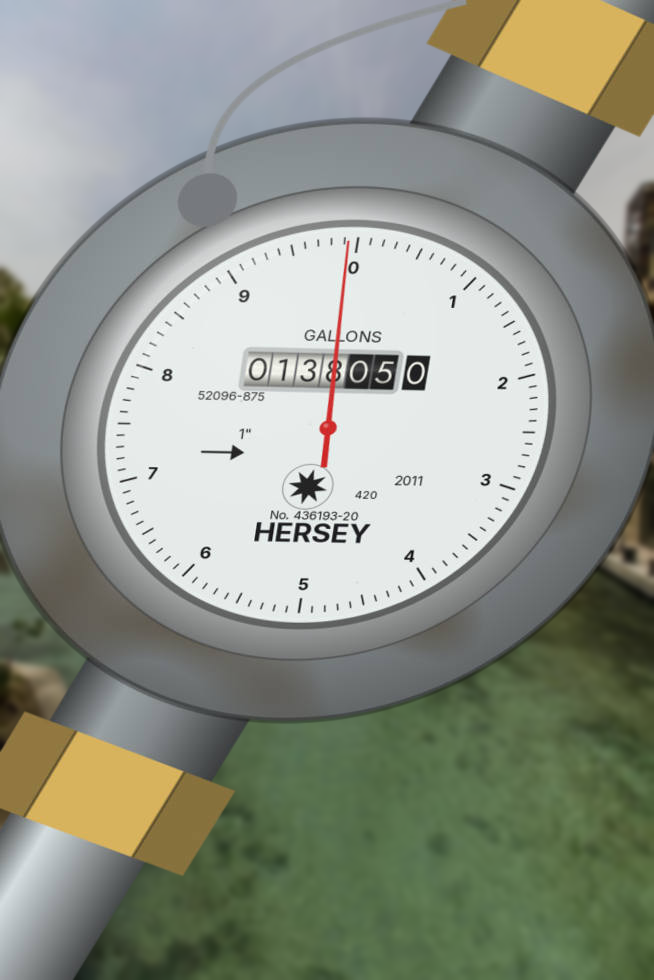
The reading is 138049.9gal
